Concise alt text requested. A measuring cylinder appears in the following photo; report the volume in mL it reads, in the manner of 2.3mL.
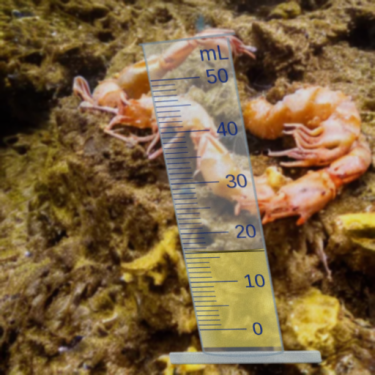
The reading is 16mL
